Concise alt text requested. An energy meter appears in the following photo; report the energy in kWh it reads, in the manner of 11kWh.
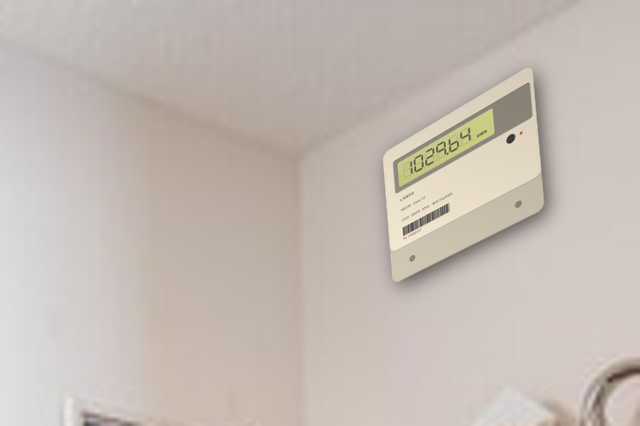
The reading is 1029.64kWh
